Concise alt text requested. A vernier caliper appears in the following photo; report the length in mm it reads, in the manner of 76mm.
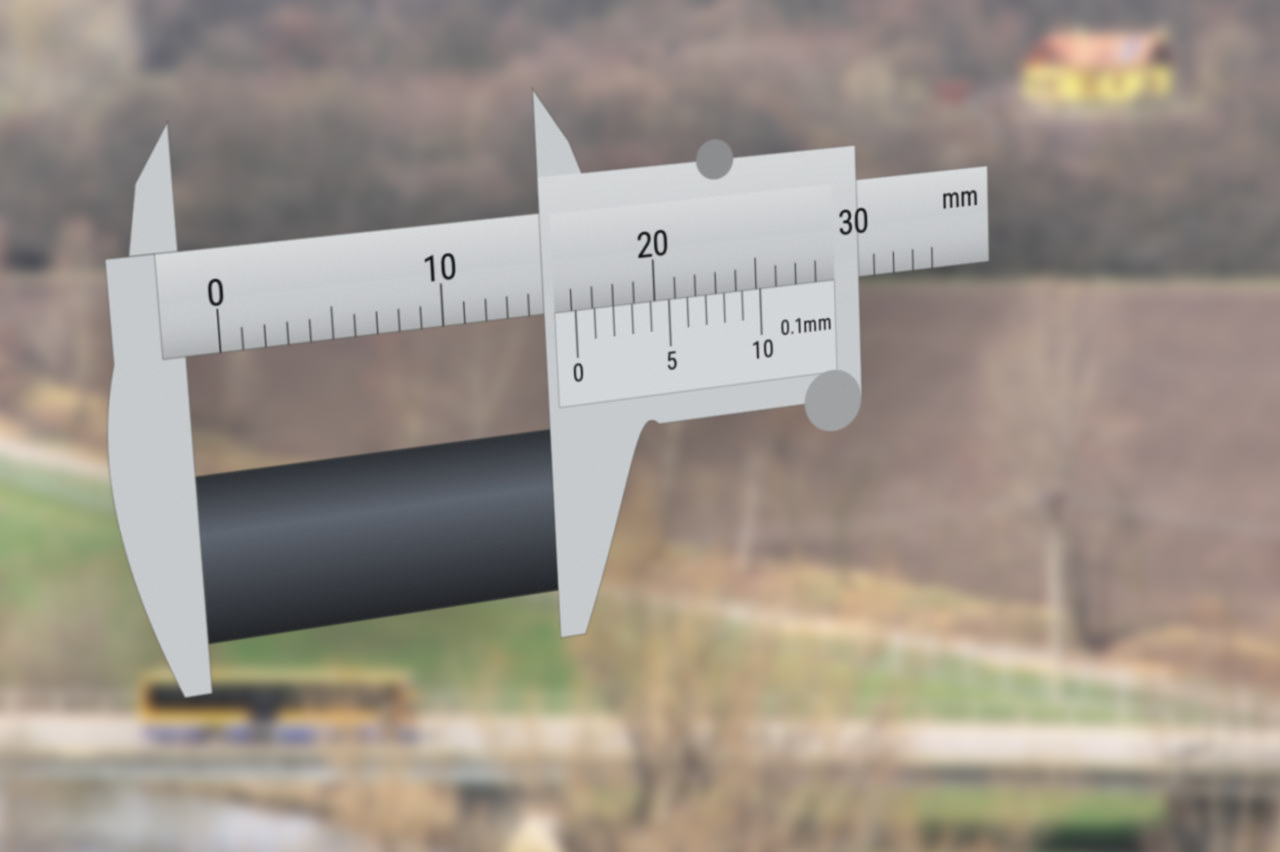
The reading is 16.2mm
